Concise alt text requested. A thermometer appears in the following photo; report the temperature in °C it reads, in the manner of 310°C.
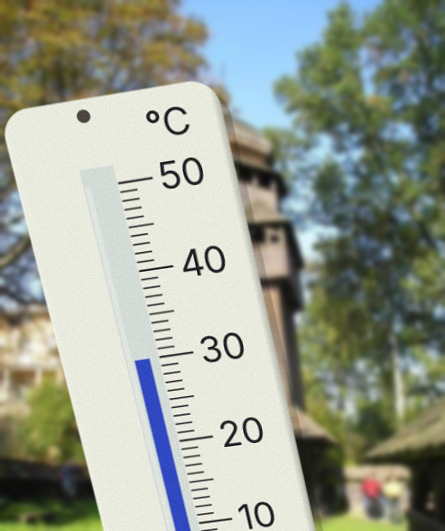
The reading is 30°C
